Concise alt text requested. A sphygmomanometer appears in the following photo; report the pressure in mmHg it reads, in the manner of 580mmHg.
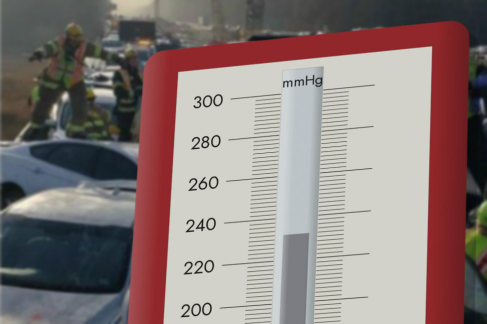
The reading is 232mmHg
